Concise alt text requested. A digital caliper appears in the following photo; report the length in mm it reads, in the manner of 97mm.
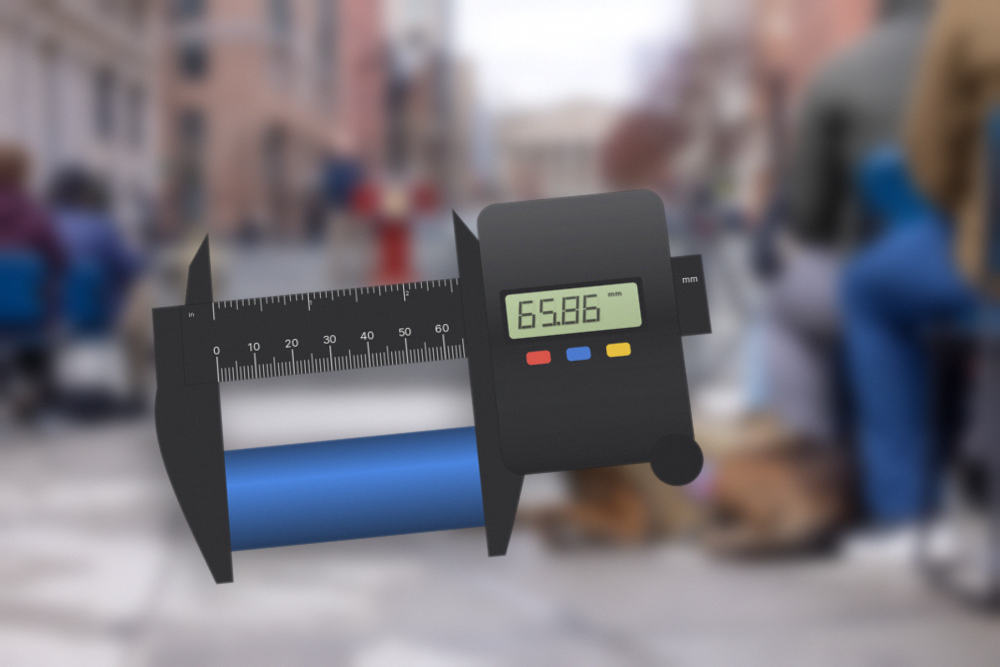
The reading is 65.86mm
